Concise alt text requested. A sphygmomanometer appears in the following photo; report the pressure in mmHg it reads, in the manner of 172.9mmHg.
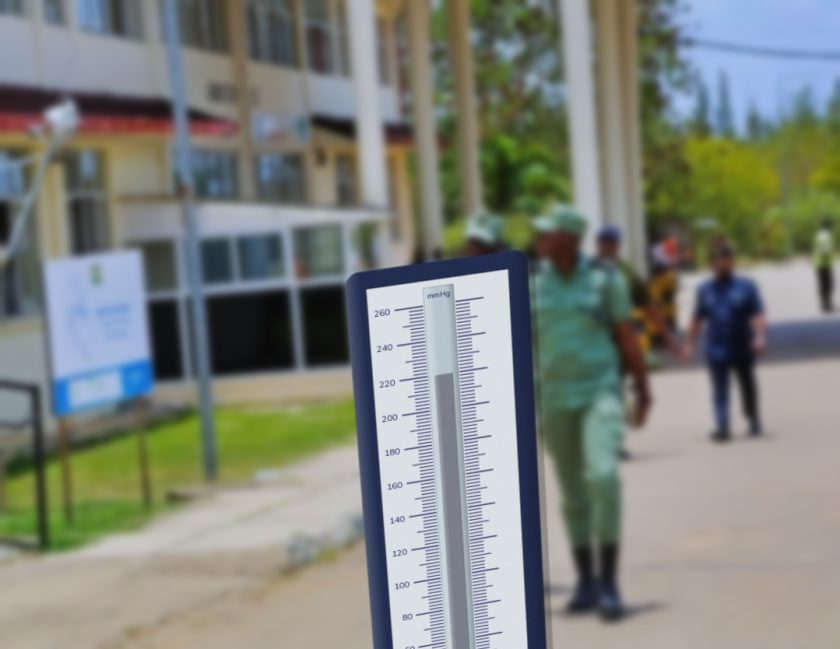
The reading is 220mmHg
